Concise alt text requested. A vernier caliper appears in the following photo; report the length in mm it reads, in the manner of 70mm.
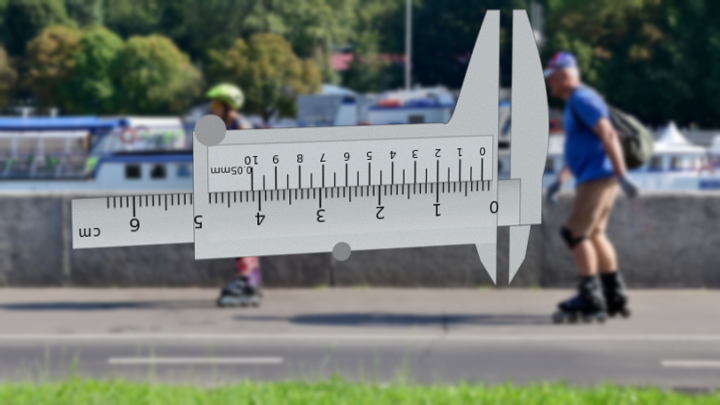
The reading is 2.2mm
